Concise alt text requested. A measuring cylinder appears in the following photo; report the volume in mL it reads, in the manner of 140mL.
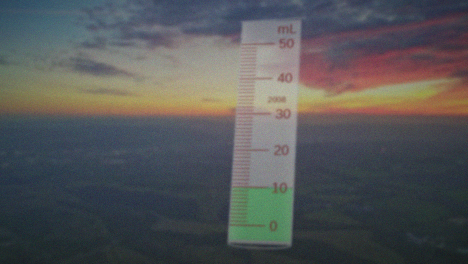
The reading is 10mL
